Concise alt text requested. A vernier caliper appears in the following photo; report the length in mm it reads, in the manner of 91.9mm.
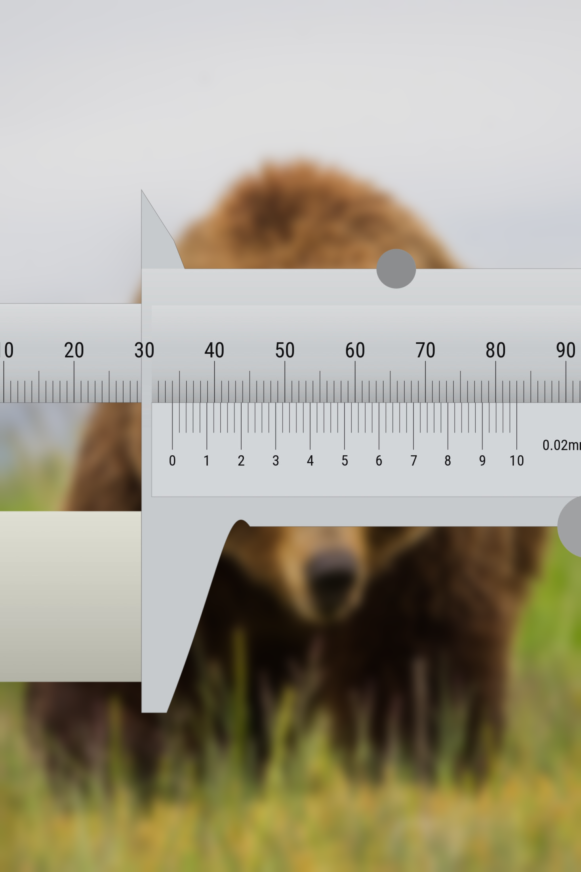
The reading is 34.0mm
